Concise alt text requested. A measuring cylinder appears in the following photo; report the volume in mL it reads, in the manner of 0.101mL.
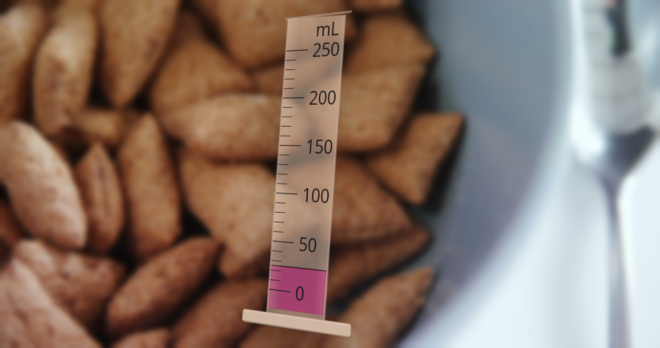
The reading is 25mL
